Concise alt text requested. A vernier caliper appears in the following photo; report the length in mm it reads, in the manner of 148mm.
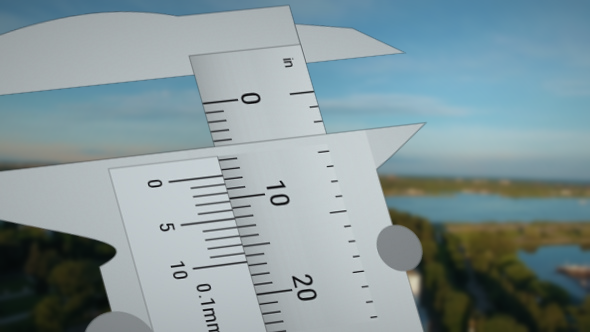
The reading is 7.6mm
